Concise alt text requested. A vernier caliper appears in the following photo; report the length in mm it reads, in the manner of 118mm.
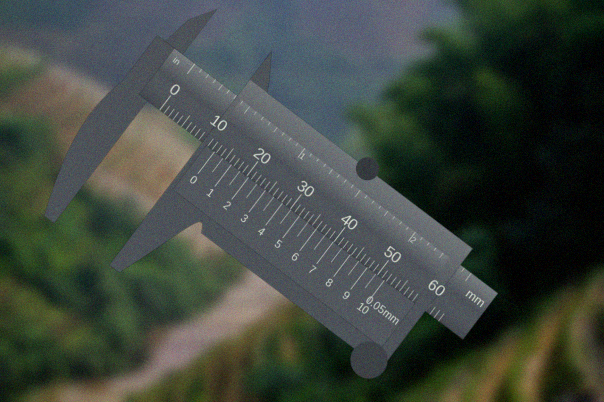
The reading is 12.6mm
